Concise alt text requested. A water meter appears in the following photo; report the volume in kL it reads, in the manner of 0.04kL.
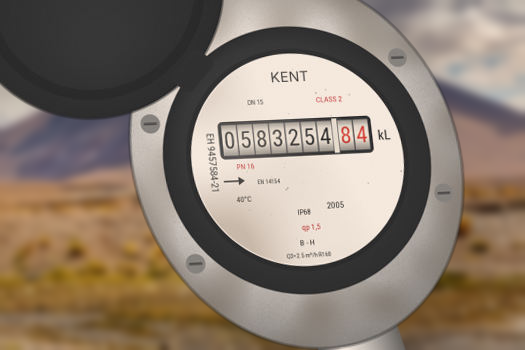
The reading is 583254.84kL
